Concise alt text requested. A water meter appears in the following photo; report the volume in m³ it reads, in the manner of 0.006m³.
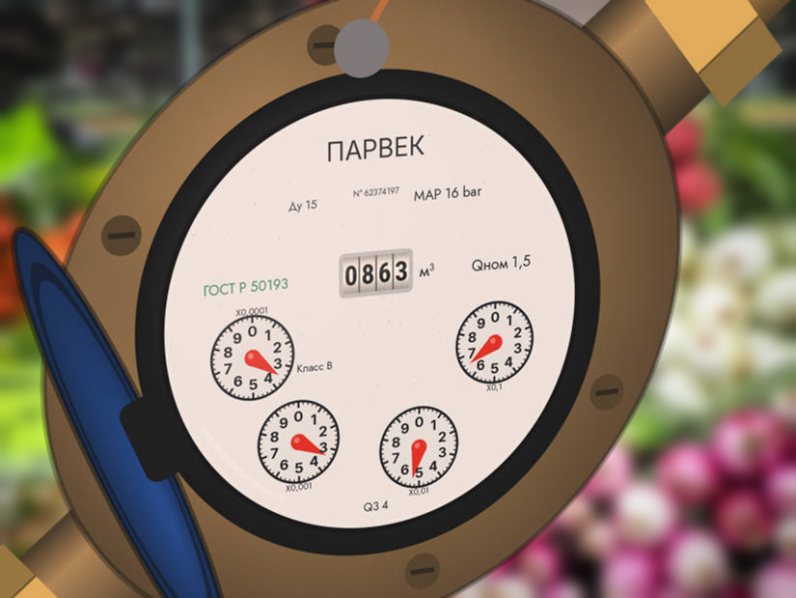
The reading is 863.6533m³
